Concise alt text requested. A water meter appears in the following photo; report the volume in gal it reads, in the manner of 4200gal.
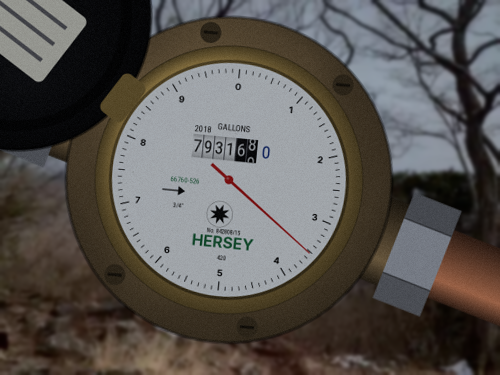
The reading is 7931683.5gal
